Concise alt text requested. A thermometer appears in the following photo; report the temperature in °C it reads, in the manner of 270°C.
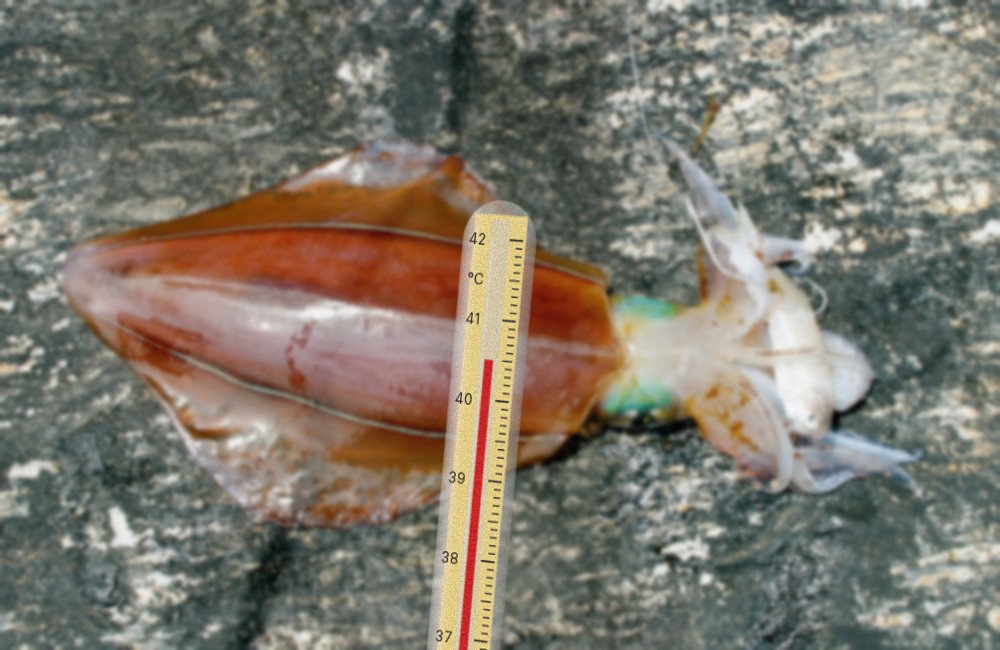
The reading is 40.5°C
